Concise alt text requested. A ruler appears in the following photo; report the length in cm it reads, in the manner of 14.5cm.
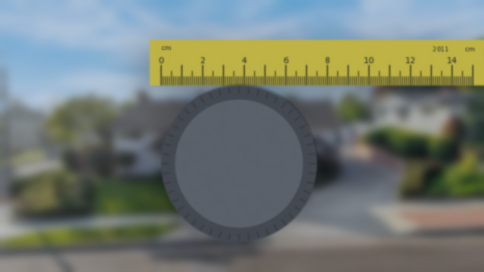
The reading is 7.5cm
